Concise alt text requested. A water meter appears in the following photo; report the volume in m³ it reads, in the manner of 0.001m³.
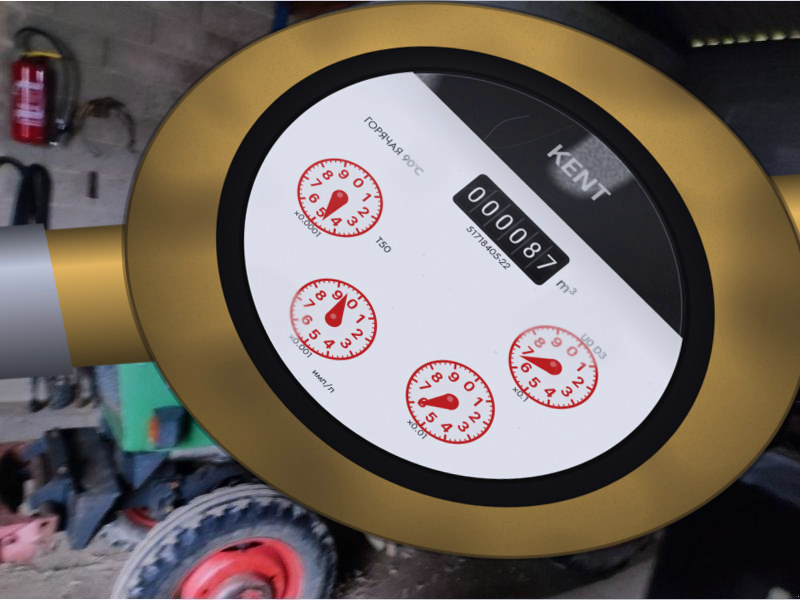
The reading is 87.6594m³
